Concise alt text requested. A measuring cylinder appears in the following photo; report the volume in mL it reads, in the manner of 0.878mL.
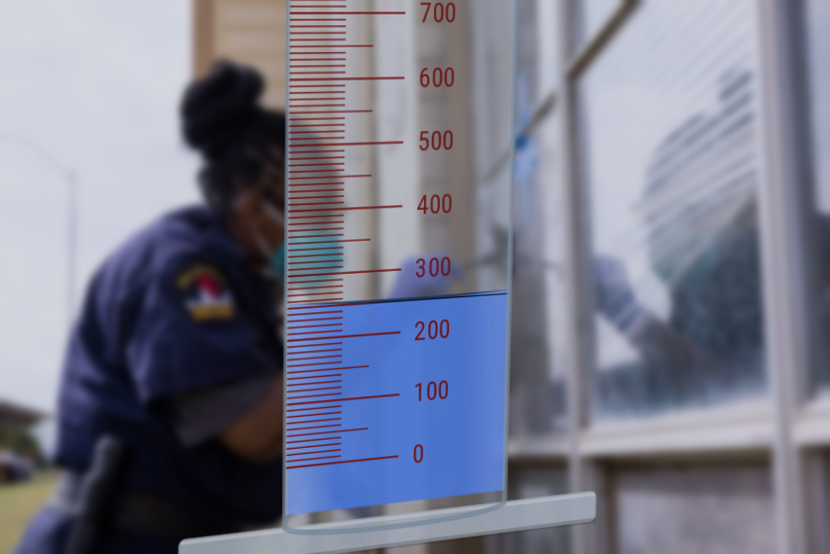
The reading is 250mL
